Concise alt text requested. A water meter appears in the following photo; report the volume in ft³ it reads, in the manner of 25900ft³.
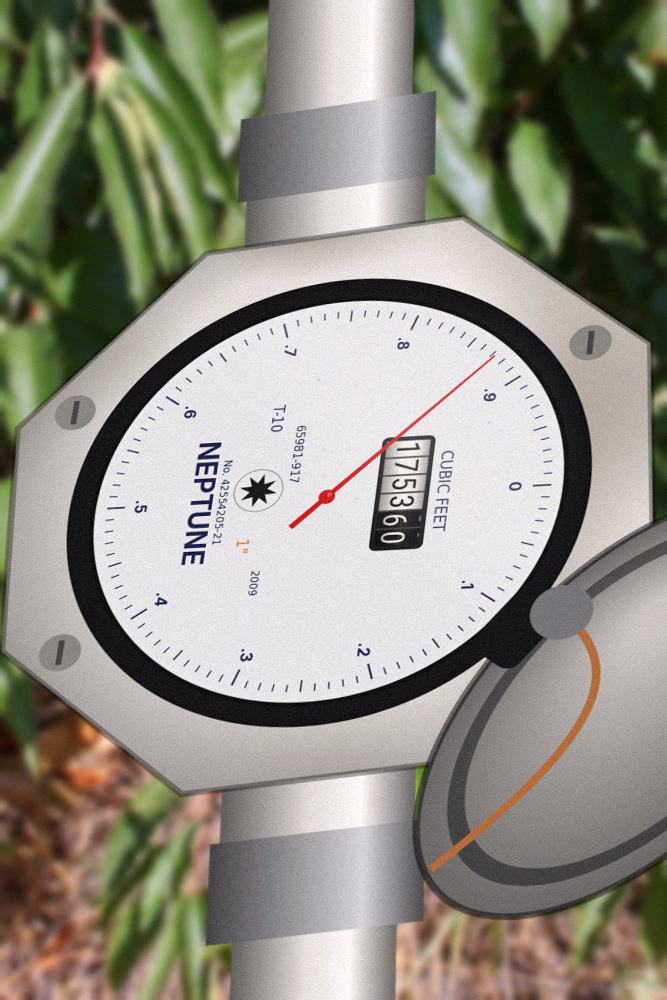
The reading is 175359.87ft³
